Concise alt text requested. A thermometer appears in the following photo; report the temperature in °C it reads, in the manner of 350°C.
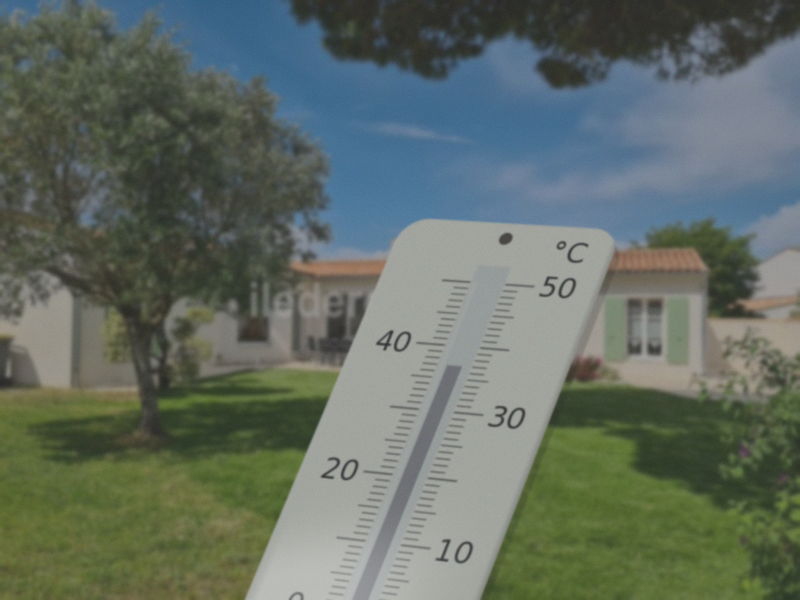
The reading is 37°C
